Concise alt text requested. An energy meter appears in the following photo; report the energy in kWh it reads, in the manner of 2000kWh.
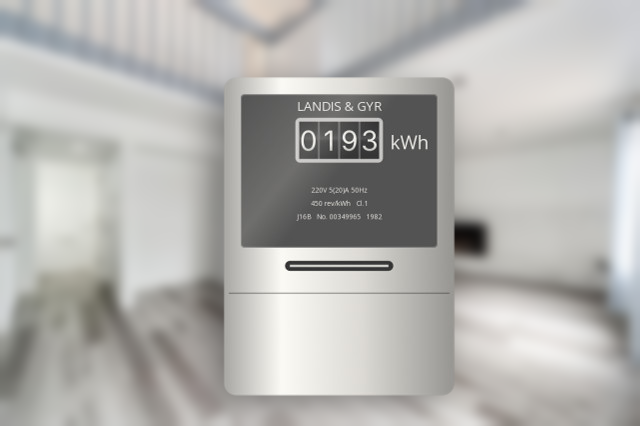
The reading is 193kWh
